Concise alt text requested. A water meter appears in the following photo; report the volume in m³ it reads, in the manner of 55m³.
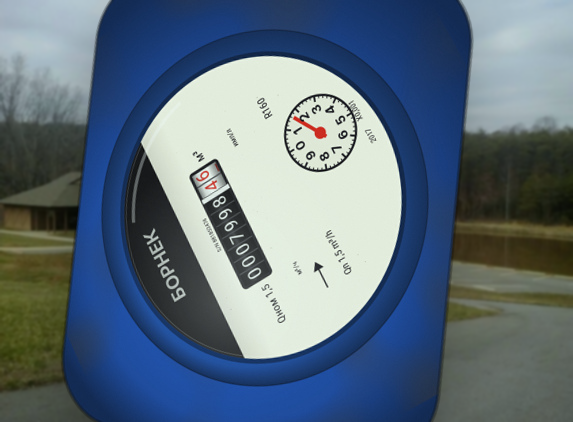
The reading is 7998.461m³
